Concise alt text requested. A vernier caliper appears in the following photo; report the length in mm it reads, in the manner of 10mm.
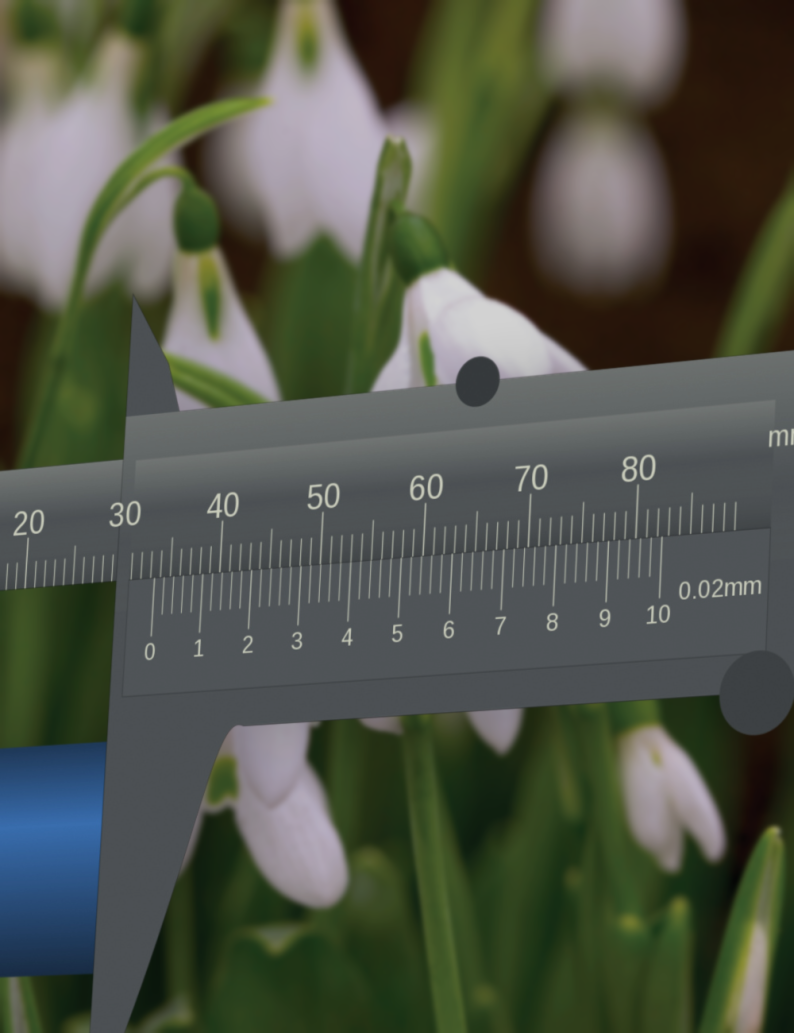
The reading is 33.4mm
